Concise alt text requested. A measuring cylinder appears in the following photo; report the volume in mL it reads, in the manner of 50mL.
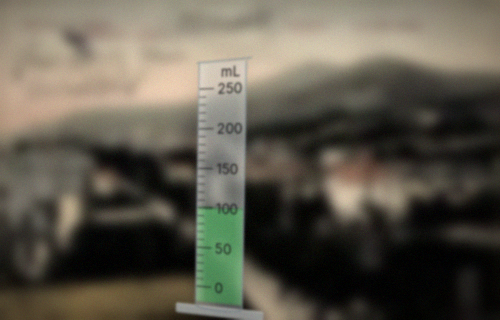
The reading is 100mL
